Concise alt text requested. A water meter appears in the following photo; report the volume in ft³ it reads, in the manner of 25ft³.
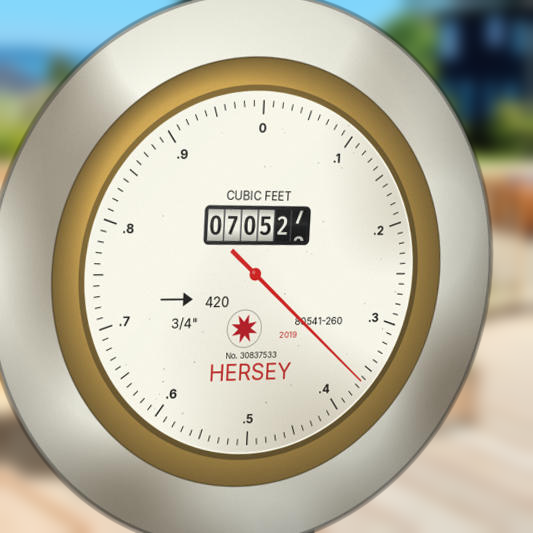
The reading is 70527.36ft³
